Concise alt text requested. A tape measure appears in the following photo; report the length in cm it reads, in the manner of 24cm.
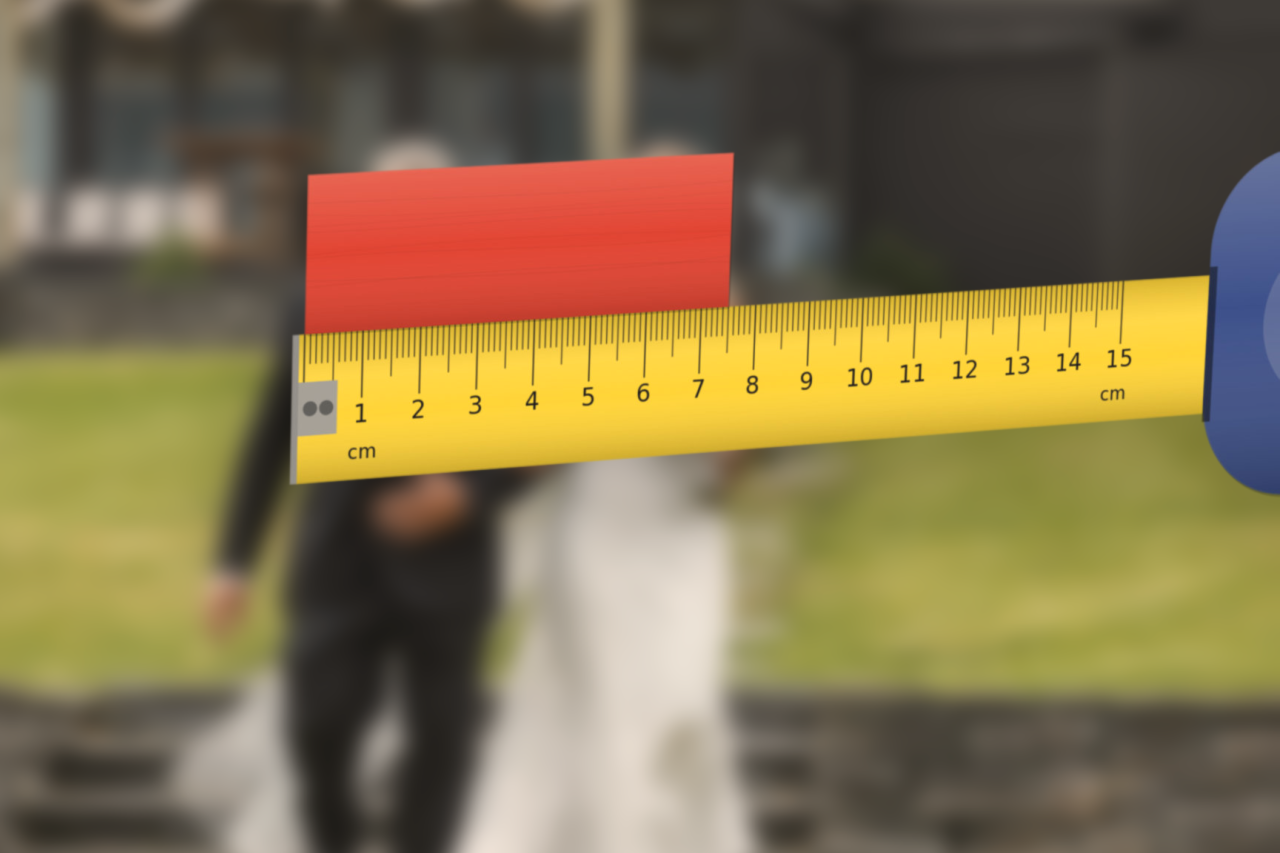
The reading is 7.5cm
